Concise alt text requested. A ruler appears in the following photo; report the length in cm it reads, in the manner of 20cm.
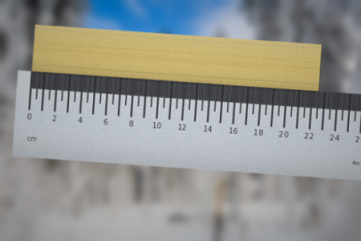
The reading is 22.5cm
